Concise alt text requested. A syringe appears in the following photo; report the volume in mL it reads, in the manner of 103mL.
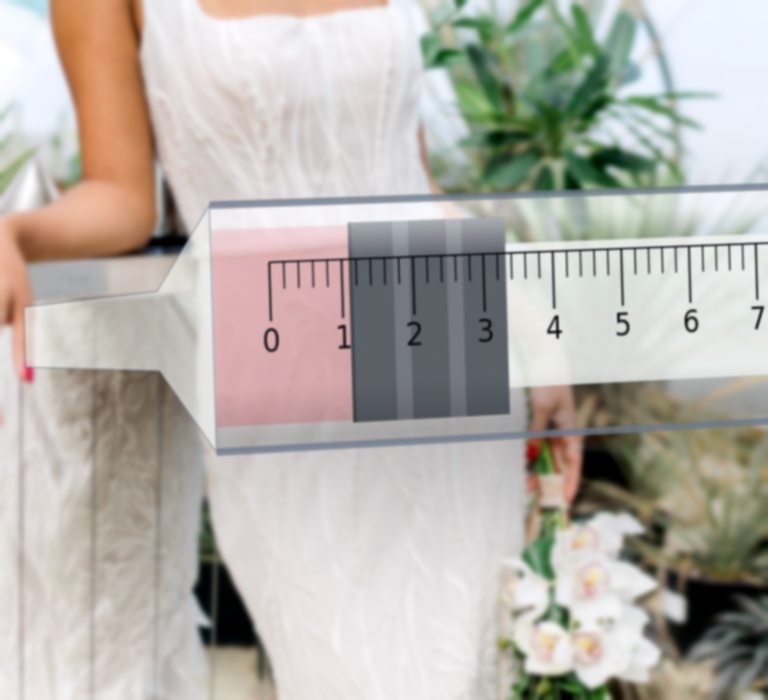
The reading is 1.1mL
